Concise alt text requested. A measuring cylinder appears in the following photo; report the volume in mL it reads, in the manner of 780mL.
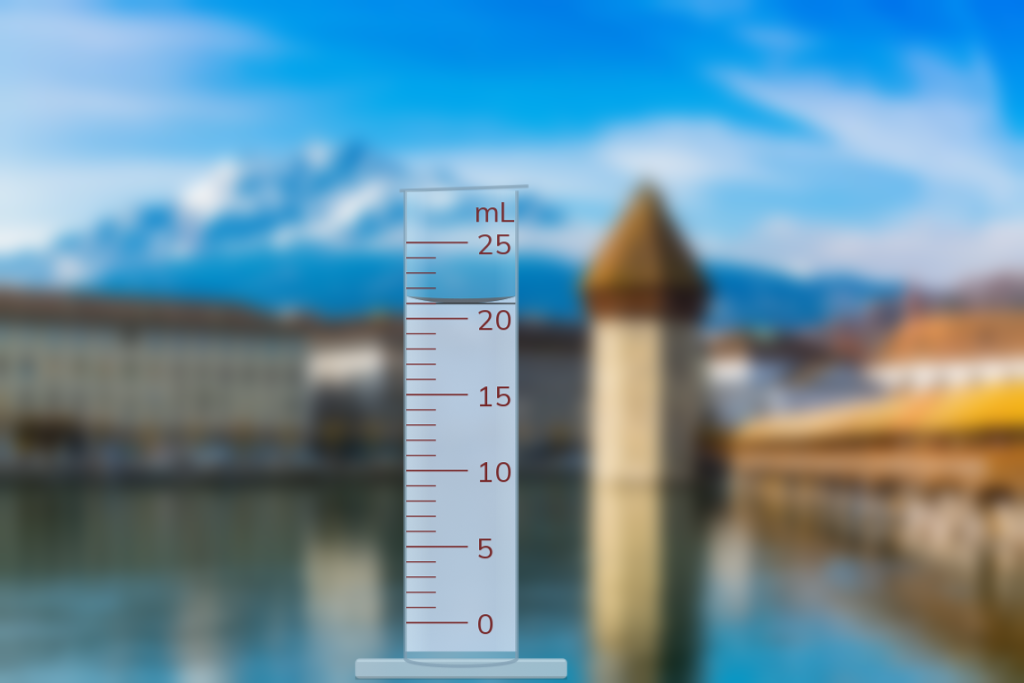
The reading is 21mL
